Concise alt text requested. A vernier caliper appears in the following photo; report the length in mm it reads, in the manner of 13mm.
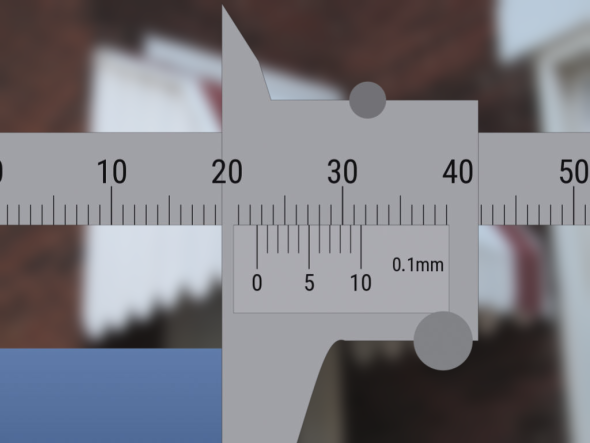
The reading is 22.6mm
